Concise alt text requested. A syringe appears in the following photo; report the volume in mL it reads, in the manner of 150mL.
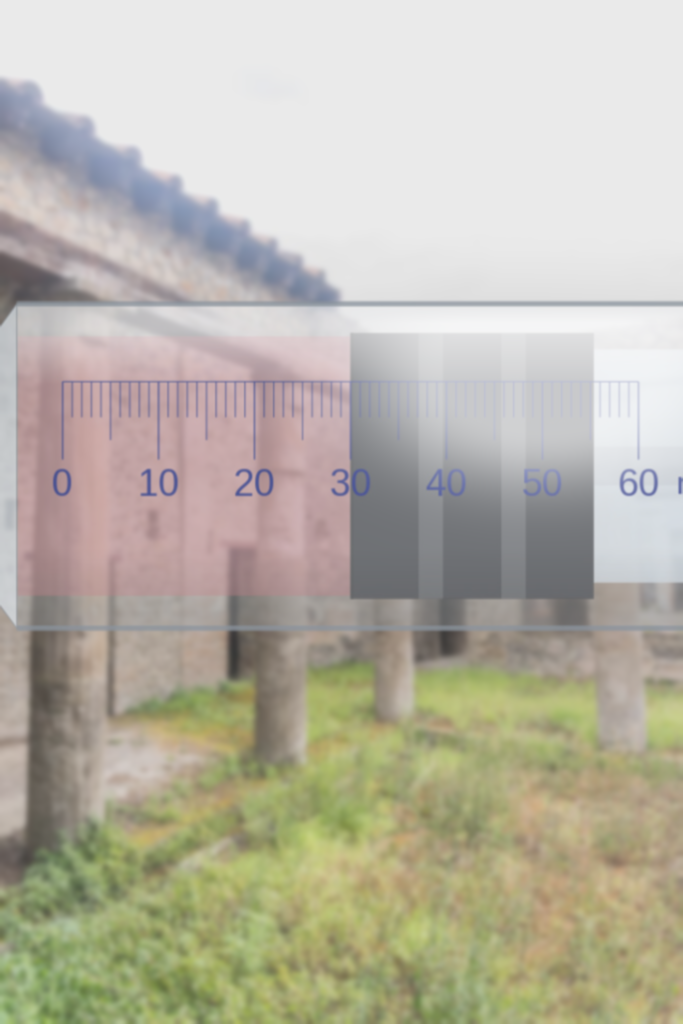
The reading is 30mL
